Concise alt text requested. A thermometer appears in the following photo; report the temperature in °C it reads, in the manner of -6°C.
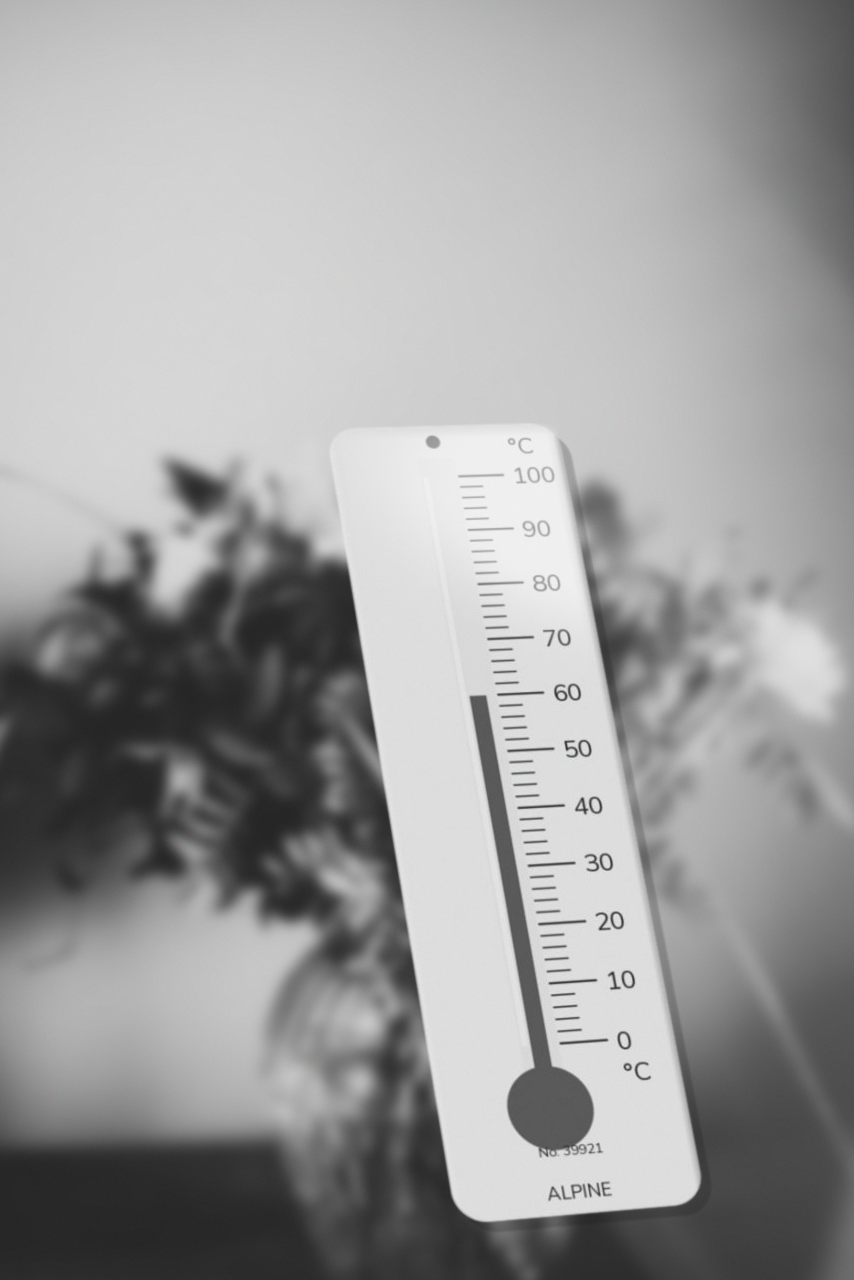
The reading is 60°C
